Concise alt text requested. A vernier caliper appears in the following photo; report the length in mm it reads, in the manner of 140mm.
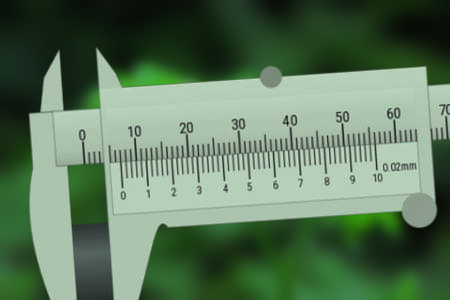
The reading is 7.0mm
